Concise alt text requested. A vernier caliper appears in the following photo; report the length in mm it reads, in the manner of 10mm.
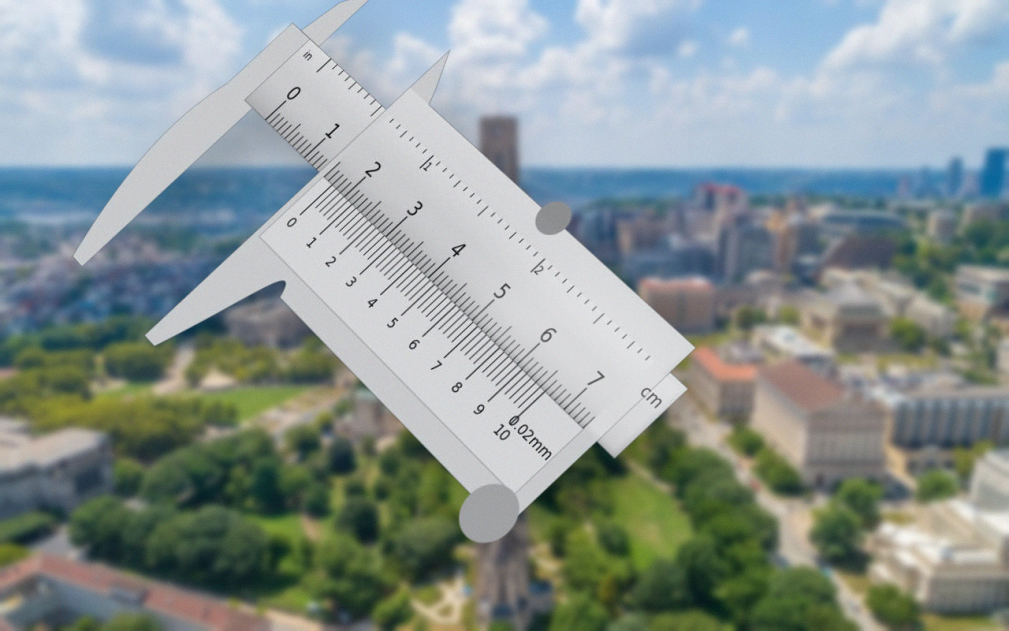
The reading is 17.0mm
